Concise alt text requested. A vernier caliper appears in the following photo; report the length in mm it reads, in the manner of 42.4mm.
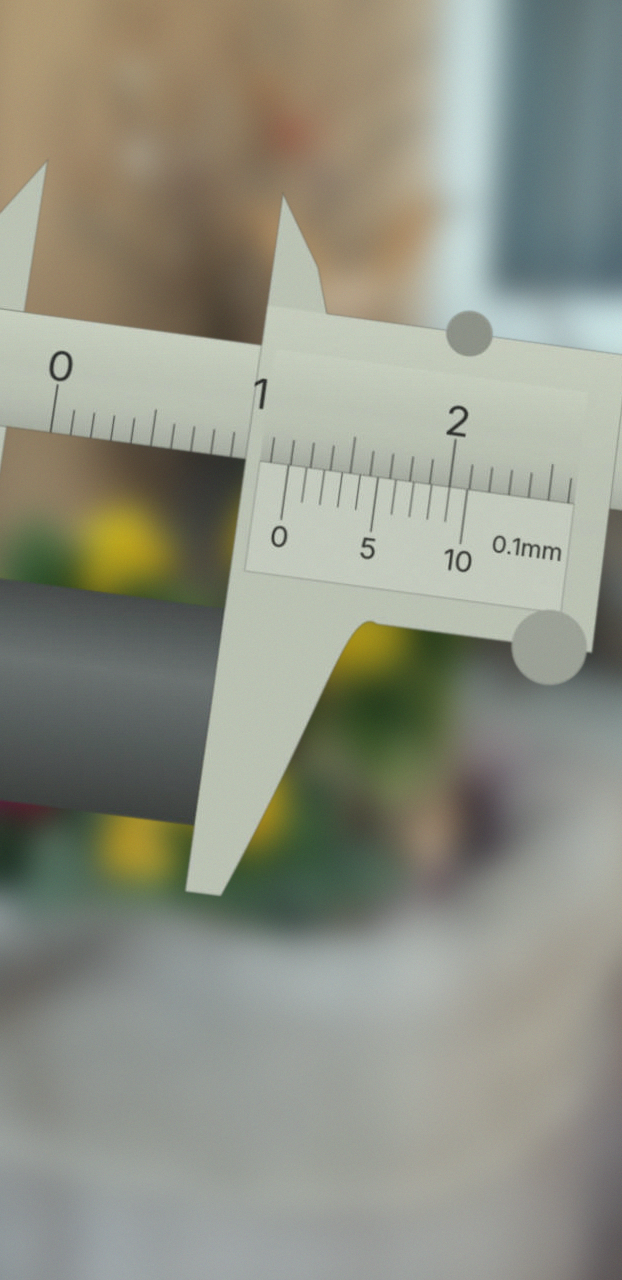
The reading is 11.9mm
